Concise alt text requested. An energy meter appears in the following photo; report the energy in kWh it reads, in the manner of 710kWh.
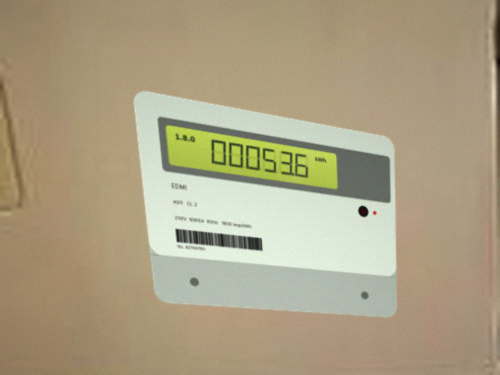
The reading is 53.6kWh
